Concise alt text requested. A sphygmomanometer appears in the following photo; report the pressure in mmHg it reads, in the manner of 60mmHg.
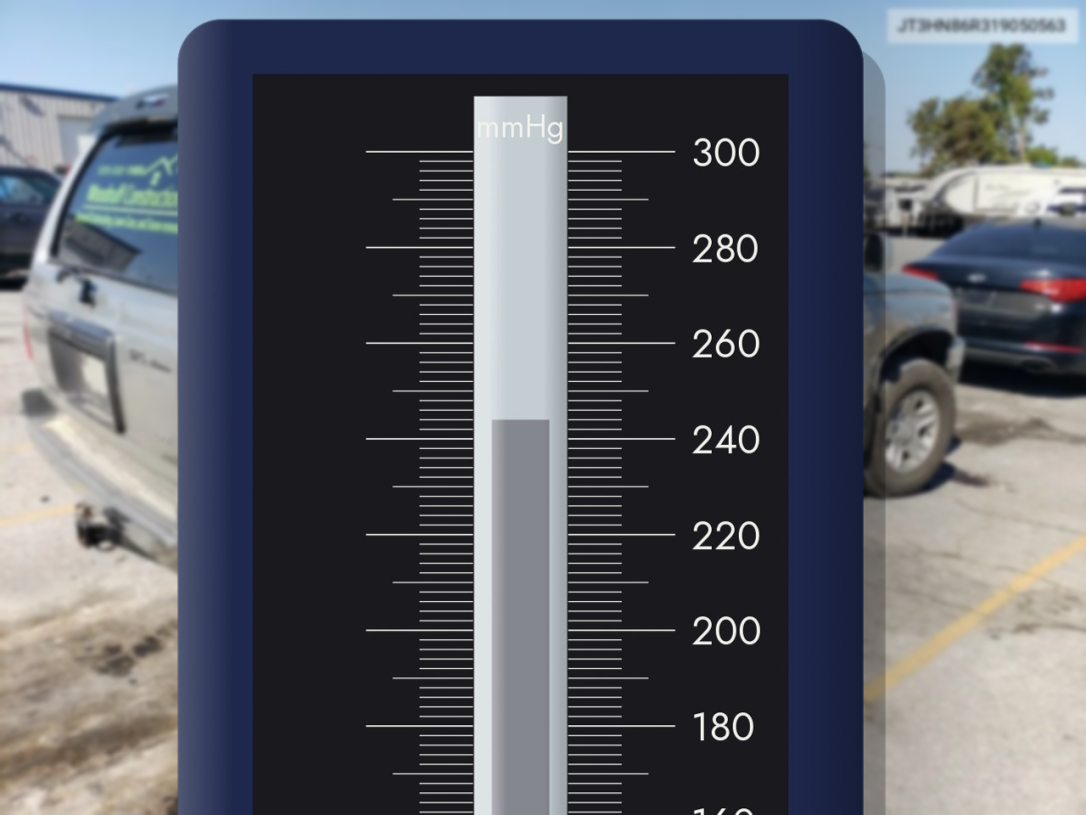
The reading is 244mmHg
